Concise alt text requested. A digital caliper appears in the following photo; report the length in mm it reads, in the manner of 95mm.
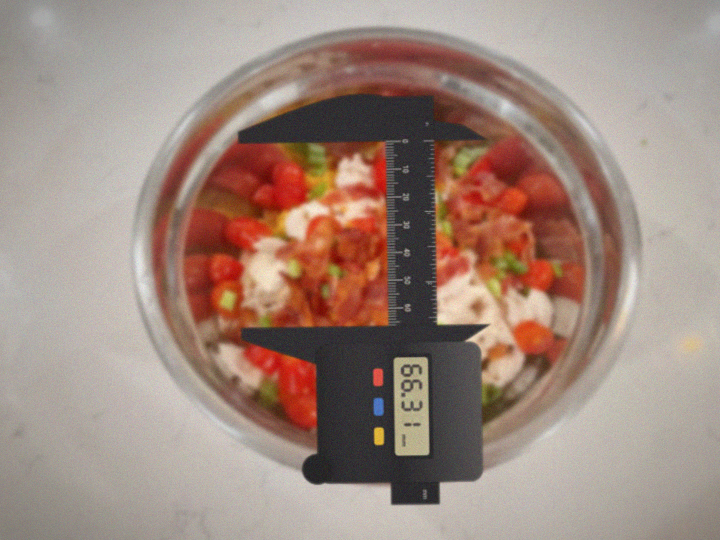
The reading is 66.31mm
